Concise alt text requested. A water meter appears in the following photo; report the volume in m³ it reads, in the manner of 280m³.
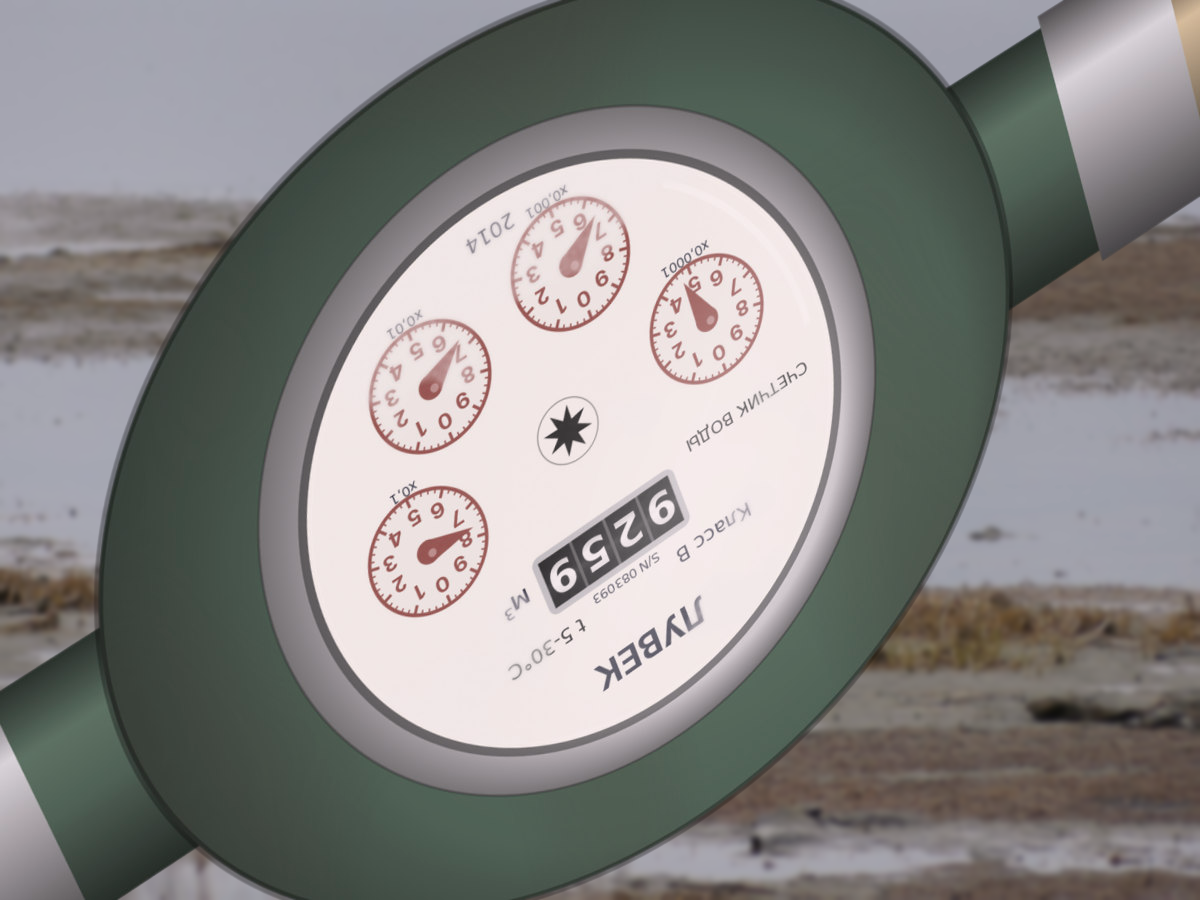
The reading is 9259.7664m³
